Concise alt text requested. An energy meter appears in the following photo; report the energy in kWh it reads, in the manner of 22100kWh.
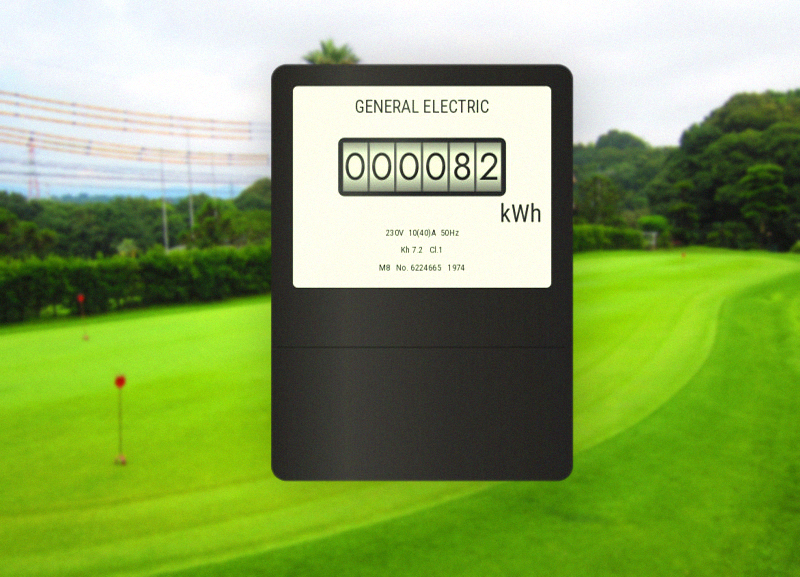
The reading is 82kWh
